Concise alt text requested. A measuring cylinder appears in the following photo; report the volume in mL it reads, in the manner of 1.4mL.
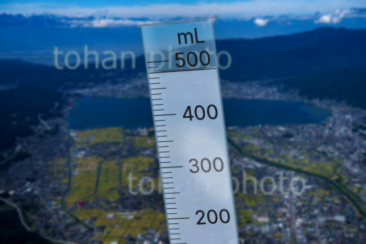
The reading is 480mL
